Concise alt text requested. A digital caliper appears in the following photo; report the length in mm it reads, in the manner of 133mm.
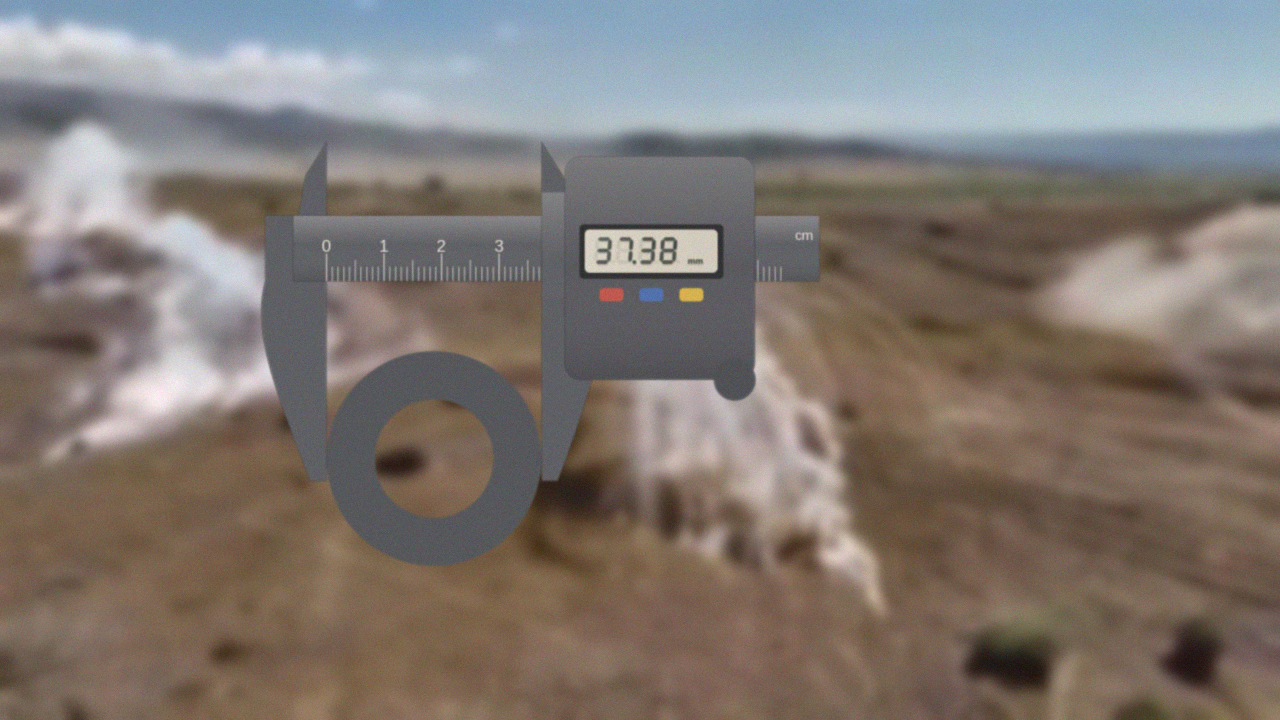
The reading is 37.38mm
